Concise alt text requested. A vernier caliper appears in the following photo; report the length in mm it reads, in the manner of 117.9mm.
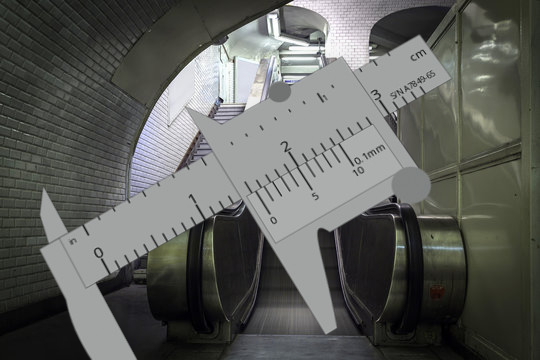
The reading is 15.4mm
